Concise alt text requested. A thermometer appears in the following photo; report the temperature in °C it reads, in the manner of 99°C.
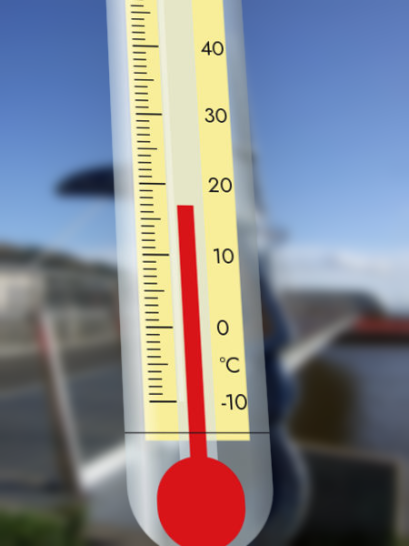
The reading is 17°C
